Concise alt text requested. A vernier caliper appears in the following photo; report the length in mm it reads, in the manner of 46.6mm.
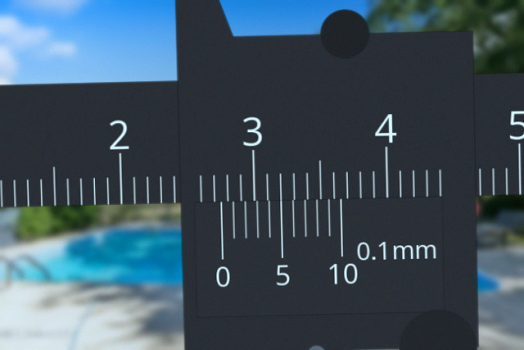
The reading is 27.5mm
